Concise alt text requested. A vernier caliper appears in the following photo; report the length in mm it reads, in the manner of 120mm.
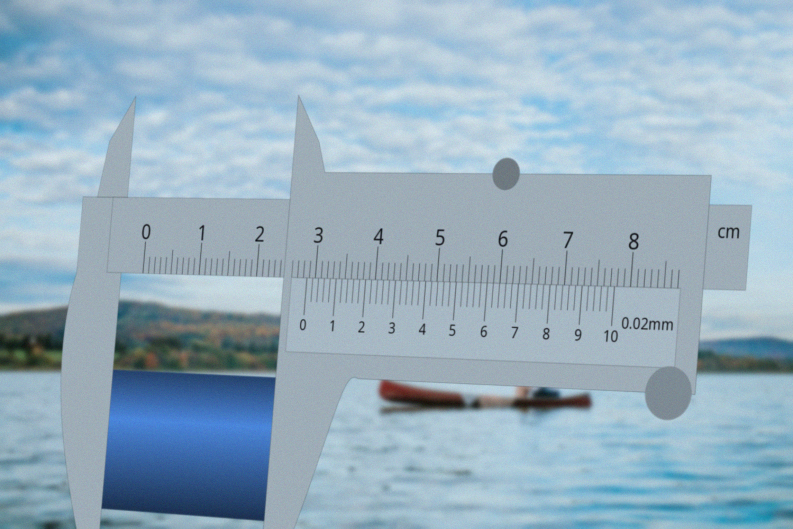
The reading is 28.6mm
